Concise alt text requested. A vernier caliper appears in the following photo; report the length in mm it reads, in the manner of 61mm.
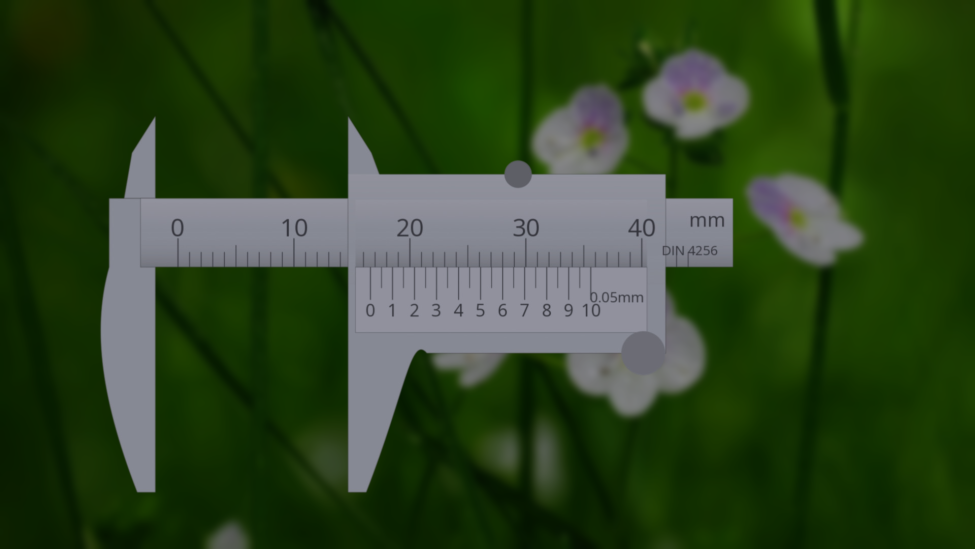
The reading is 16.6mm
